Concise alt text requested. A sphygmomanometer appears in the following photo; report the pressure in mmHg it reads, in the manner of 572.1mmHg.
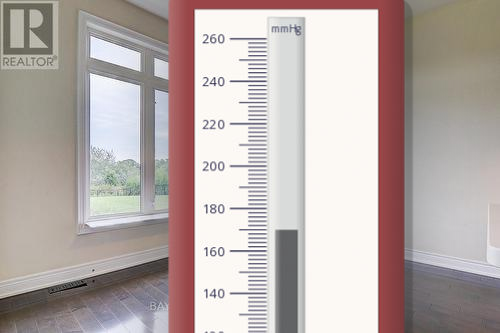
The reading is 170mmHg
